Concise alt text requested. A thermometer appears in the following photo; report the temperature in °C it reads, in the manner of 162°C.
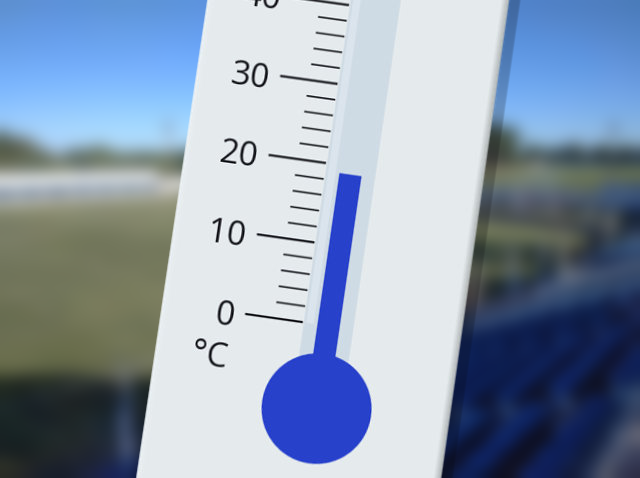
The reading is 19°C
